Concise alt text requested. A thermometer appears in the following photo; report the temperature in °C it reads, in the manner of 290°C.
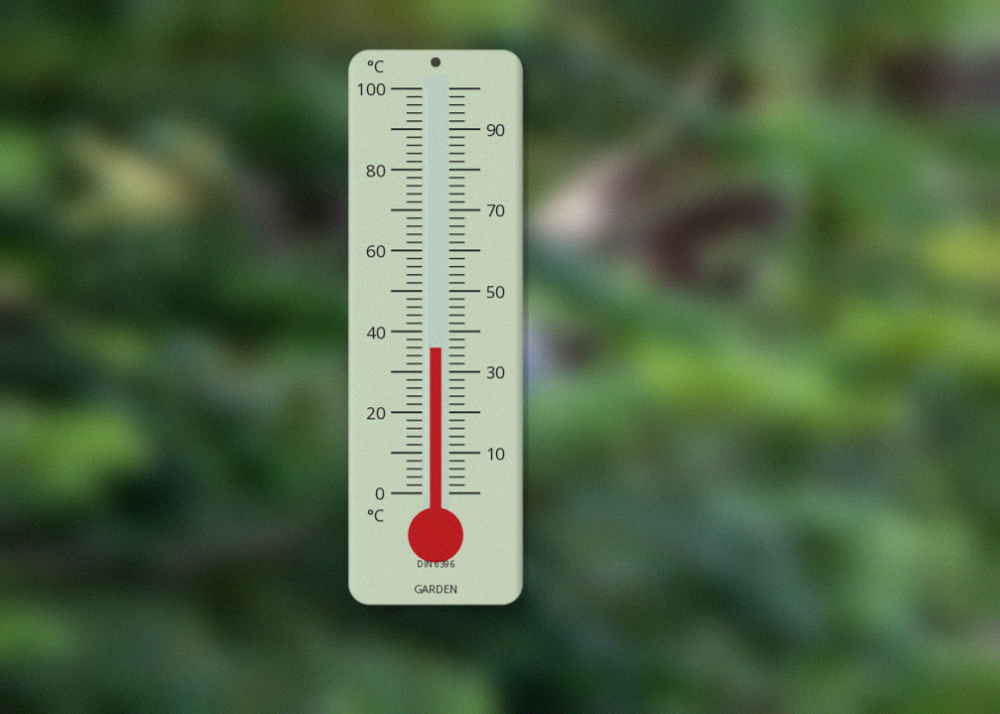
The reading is 36°C
